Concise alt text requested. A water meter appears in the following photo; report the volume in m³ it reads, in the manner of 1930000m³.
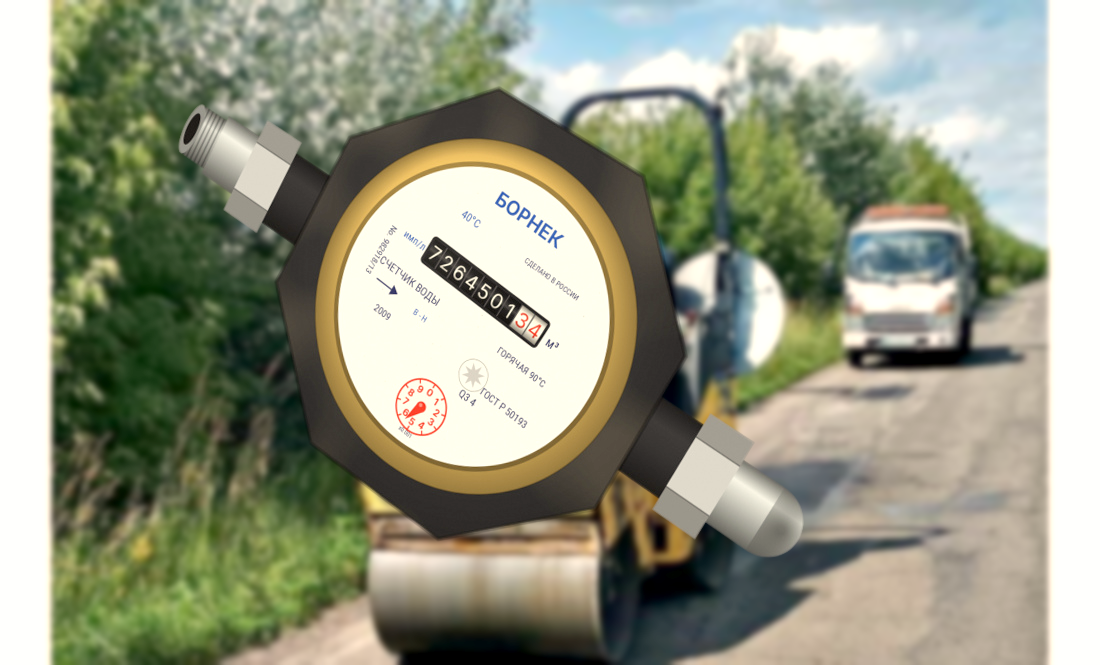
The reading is 7264501.345m³
